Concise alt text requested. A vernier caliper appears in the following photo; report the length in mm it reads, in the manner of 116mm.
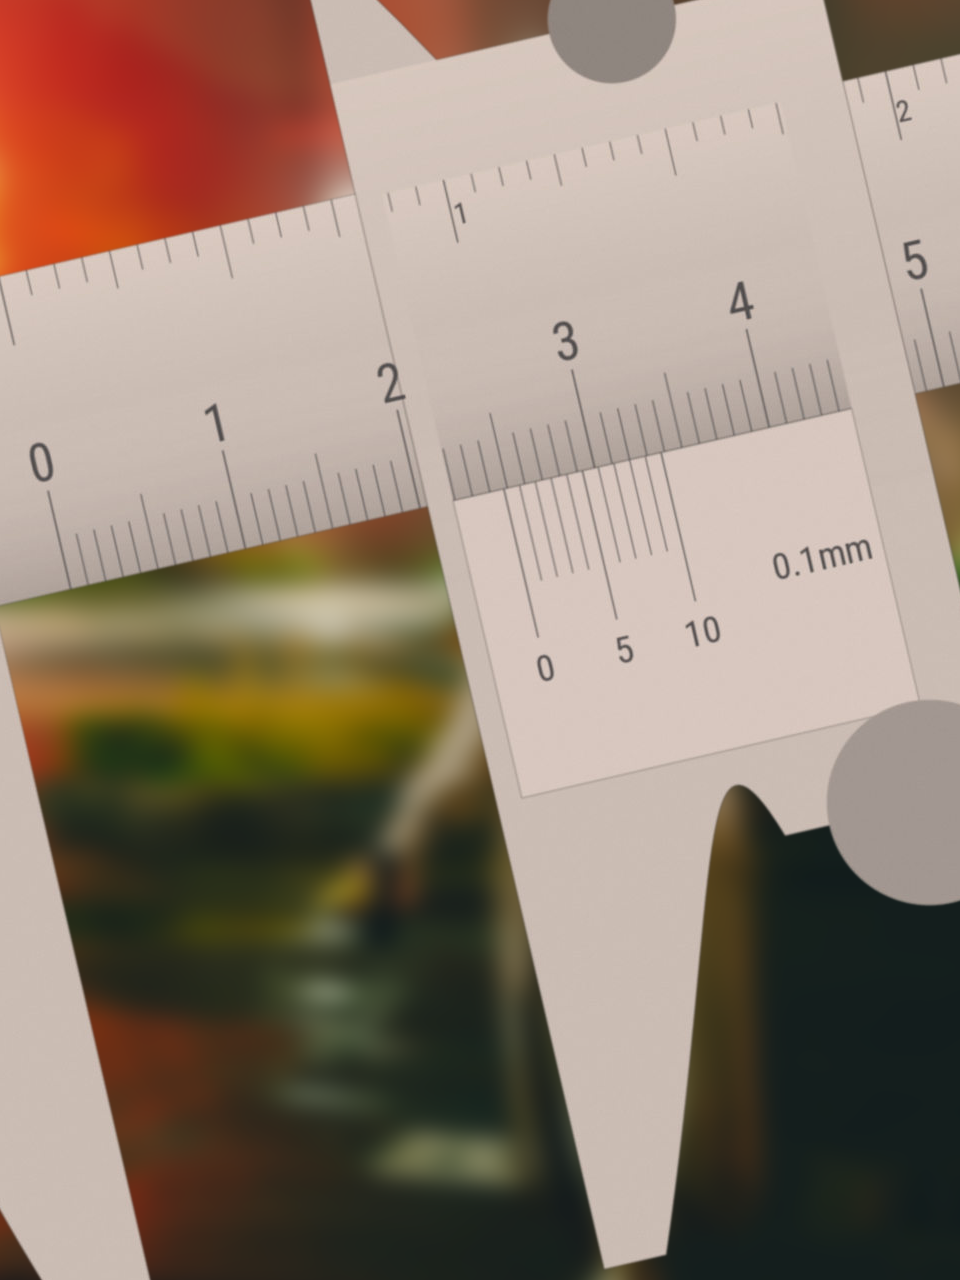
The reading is 24.8mm
